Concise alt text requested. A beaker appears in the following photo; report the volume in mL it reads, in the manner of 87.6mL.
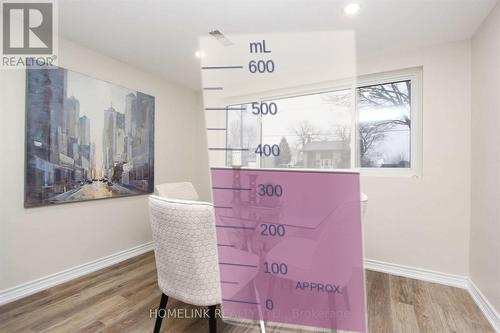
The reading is 350mL
